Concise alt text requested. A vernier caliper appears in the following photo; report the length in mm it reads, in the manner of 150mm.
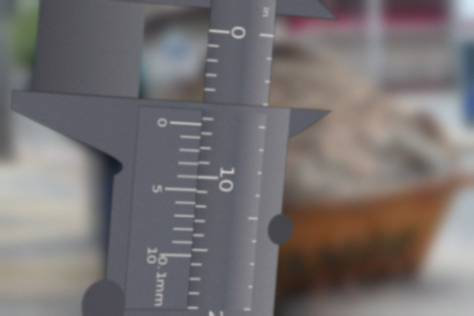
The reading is 6.4mm
